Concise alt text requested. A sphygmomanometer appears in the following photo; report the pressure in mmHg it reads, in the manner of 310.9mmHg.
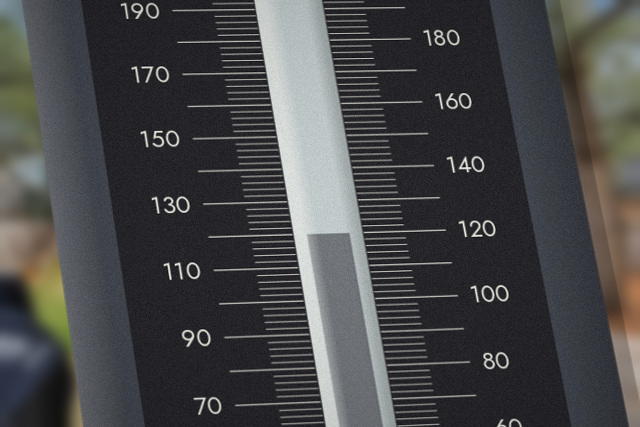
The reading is 120mmHg
